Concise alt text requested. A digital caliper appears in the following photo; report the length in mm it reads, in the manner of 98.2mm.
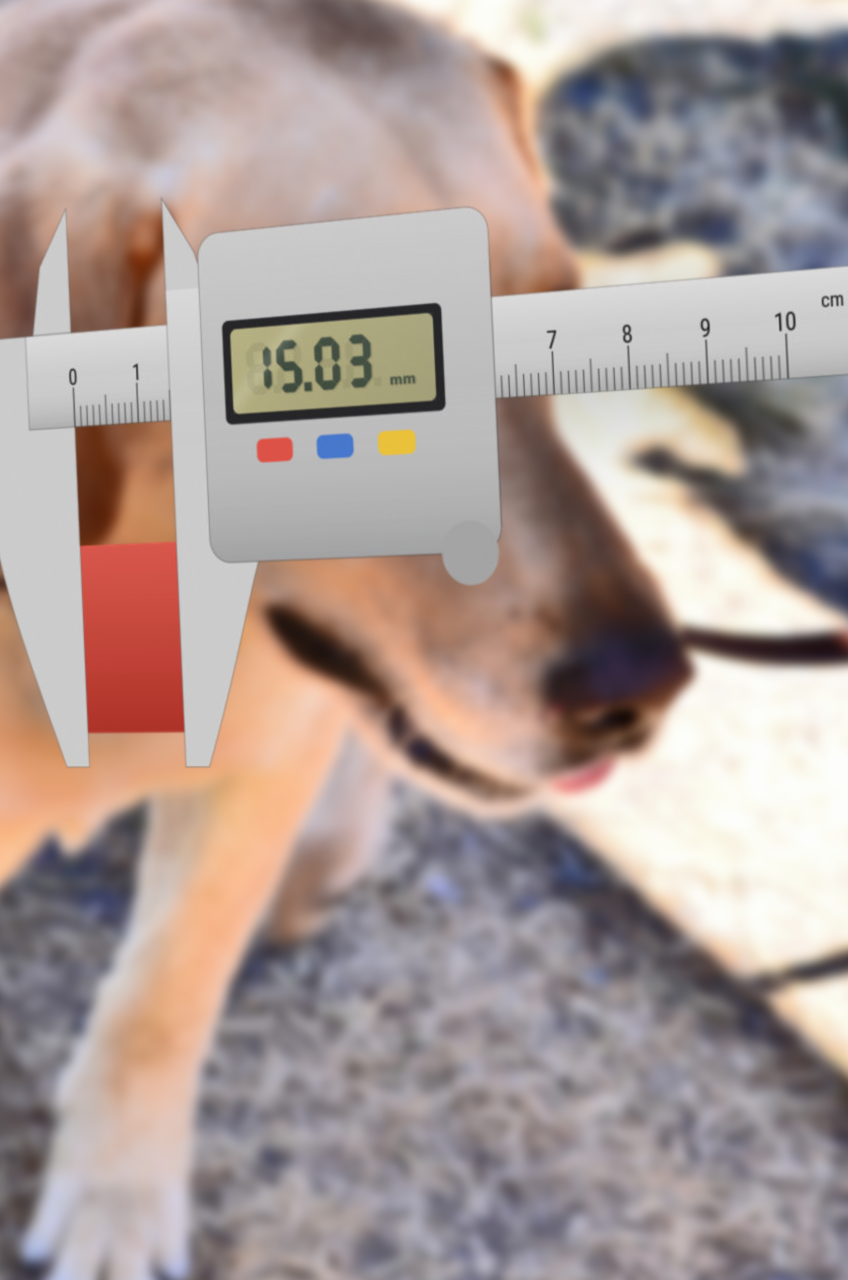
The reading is 15.03mm
